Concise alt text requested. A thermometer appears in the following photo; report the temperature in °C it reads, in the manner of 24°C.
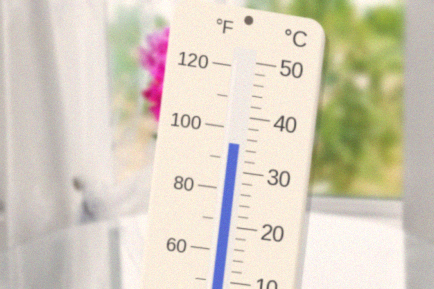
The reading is 35°C
